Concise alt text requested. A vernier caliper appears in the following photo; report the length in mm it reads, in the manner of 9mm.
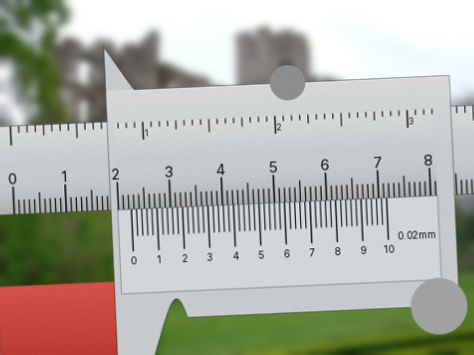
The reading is 22.5mm
